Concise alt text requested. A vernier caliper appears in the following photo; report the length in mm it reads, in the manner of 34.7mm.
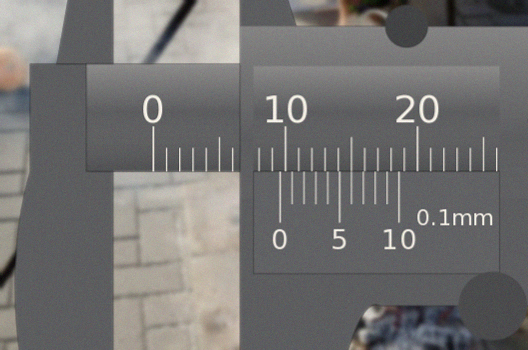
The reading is 9.6mm
